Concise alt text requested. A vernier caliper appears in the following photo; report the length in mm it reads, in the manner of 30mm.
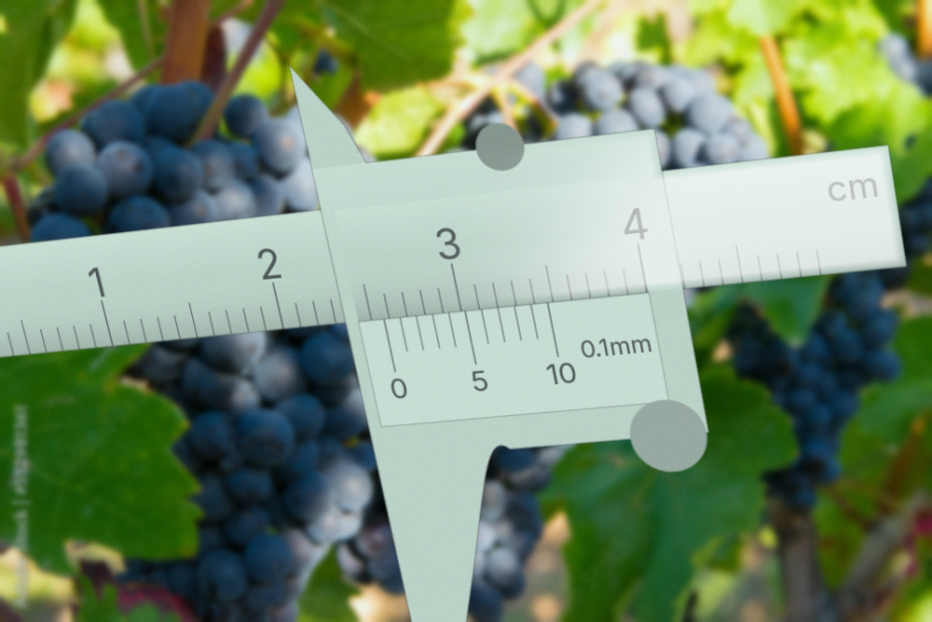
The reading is 25.7mm
